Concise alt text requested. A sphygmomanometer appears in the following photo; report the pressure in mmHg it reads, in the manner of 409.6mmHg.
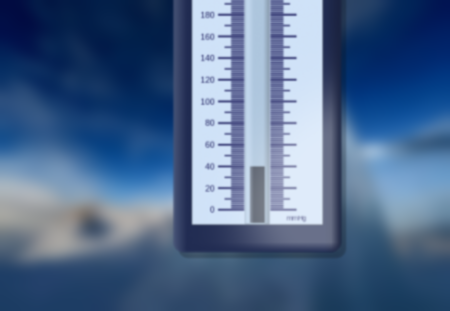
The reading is 40mmHg
